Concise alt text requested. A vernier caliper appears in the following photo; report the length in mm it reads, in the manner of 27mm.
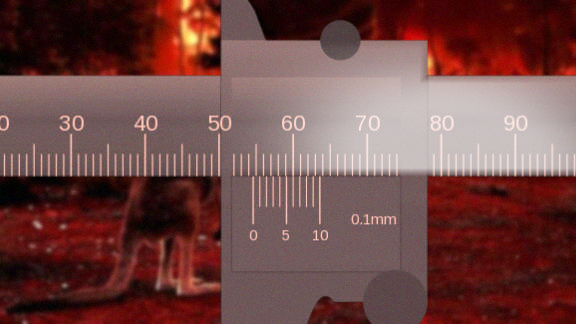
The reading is 54.6mm
